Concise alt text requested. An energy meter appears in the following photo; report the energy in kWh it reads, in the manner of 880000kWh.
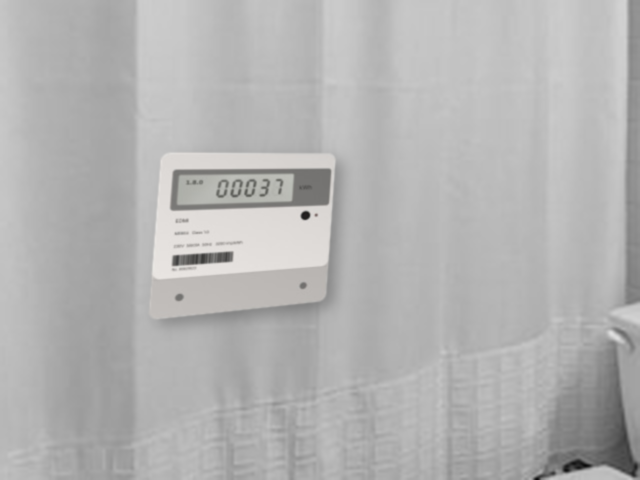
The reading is 37kWh
